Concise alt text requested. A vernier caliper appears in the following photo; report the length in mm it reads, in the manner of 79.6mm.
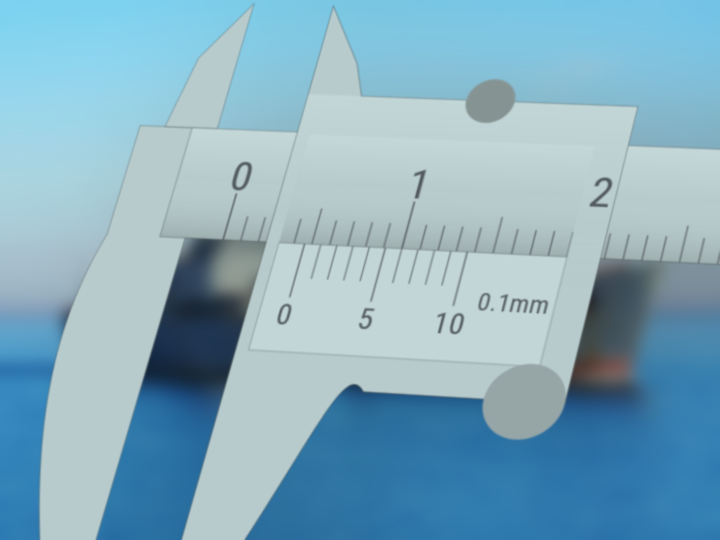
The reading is 4.6mm
